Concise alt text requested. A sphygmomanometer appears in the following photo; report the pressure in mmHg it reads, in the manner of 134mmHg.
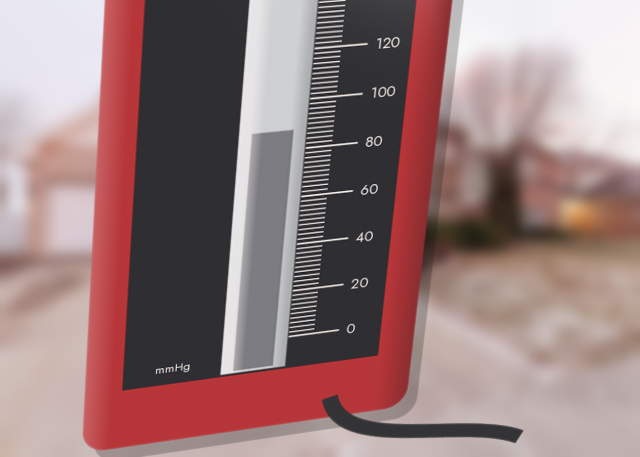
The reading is 88mmHg
